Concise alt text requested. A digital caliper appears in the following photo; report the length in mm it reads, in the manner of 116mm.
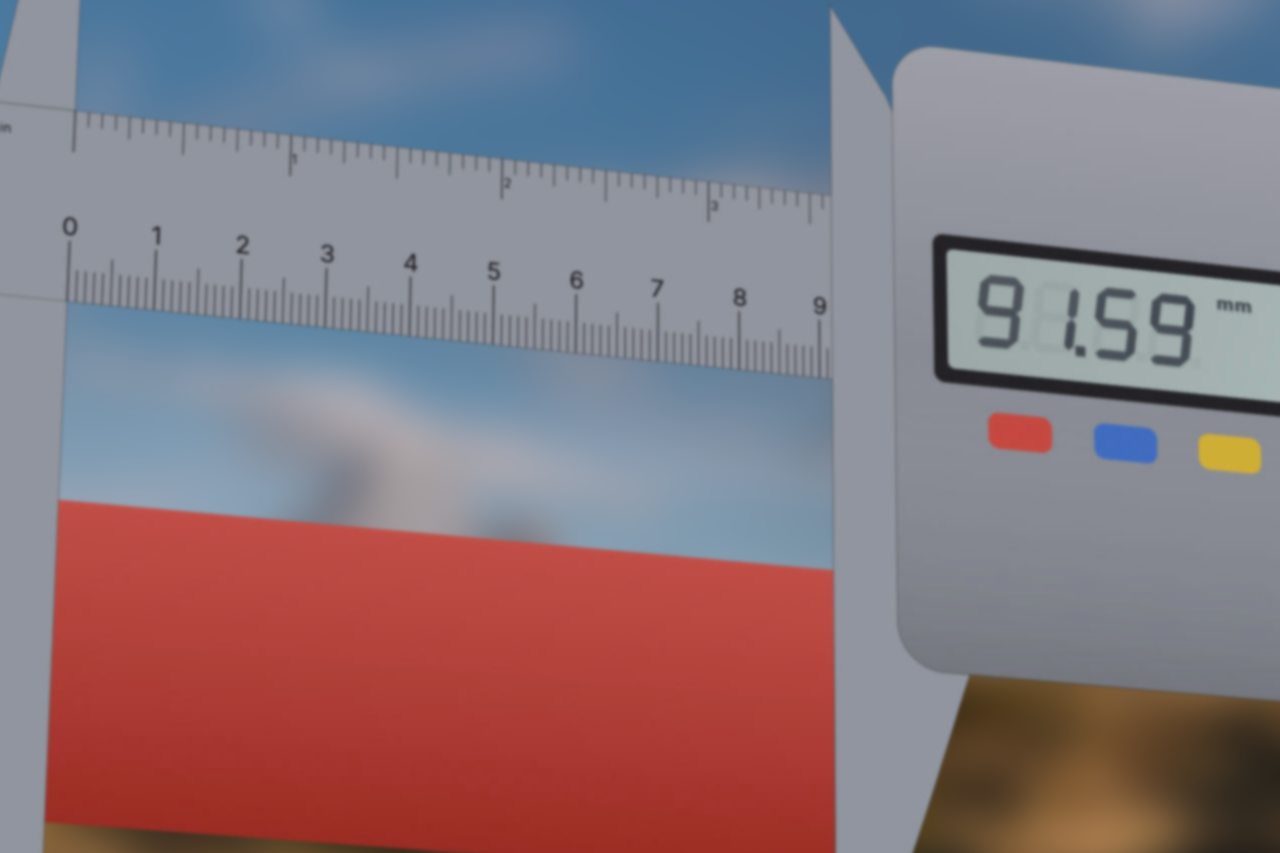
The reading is 91.59mm
